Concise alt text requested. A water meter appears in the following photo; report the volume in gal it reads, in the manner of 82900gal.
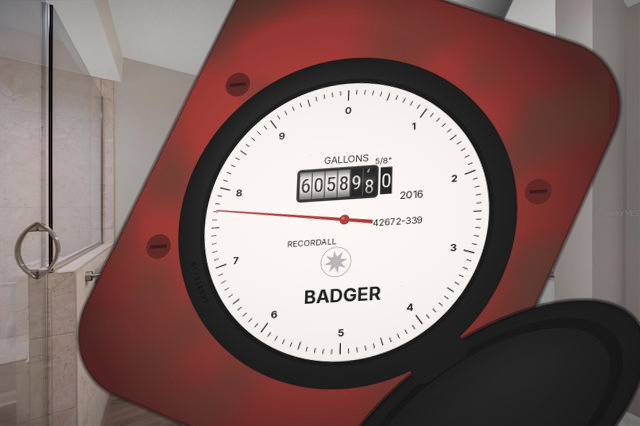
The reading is 6058977.7gal
